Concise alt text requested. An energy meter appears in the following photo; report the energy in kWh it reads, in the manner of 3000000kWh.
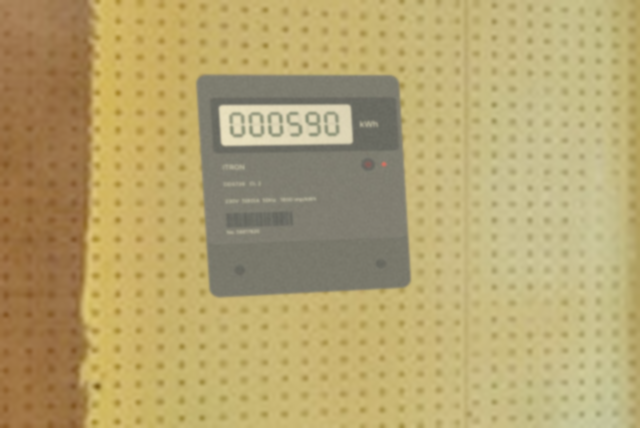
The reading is 590kWh
